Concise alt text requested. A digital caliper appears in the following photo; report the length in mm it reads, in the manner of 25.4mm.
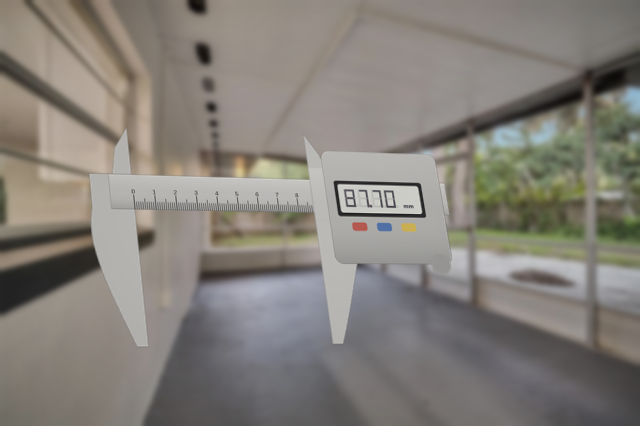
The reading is 87.70mm
